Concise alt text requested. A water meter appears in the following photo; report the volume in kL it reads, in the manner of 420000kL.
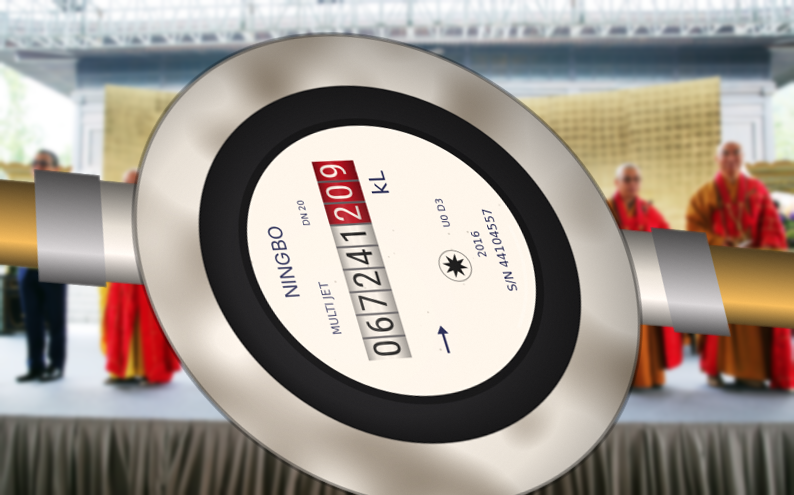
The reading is 67241.209kL
